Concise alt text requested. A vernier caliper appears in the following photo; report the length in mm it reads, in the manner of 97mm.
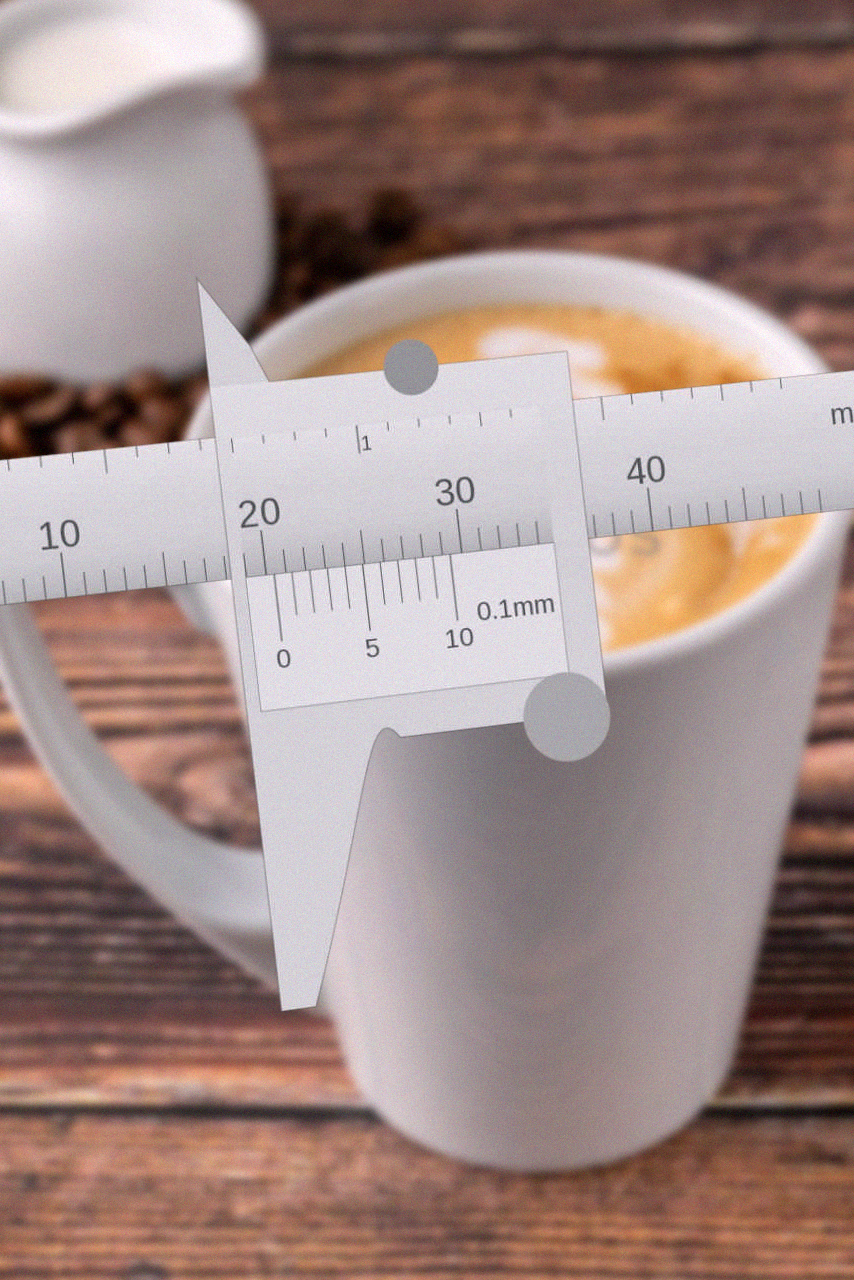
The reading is 20.4mm
